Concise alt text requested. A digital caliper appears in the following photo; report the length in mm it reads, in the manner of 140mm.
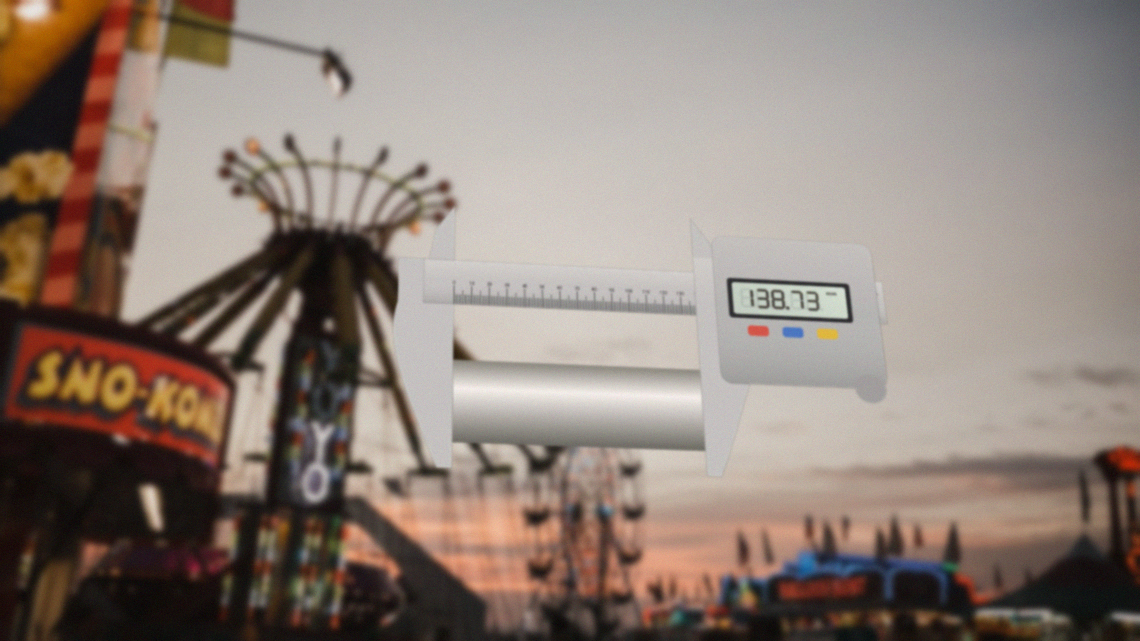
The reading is 138.73mm
